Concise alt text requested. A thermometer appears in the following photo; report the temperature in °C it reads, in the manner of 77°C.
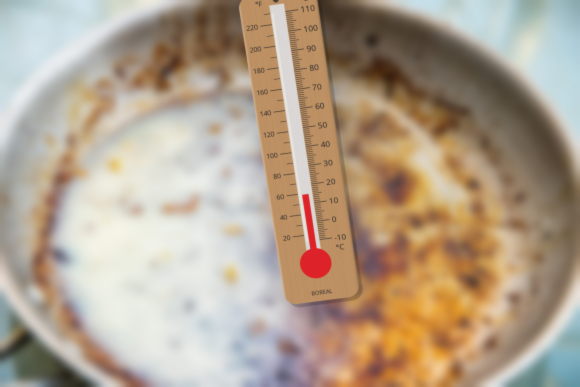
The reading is 15°C
